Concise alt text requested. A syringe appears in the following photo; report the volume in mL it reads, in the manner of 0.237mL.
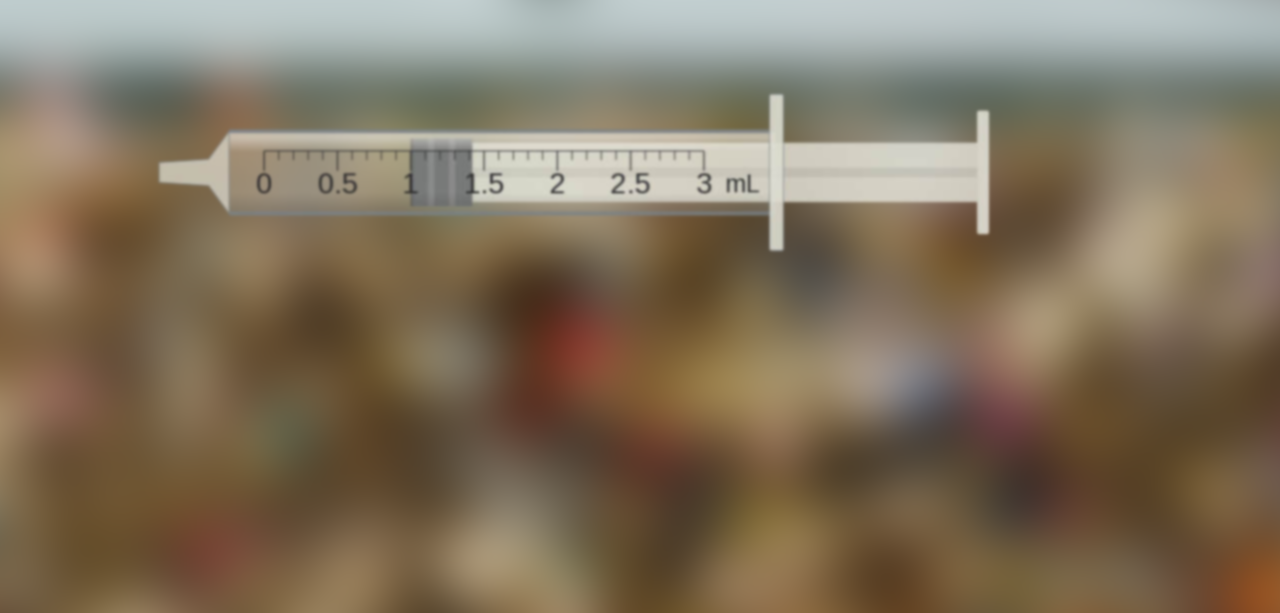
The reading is 1mL
